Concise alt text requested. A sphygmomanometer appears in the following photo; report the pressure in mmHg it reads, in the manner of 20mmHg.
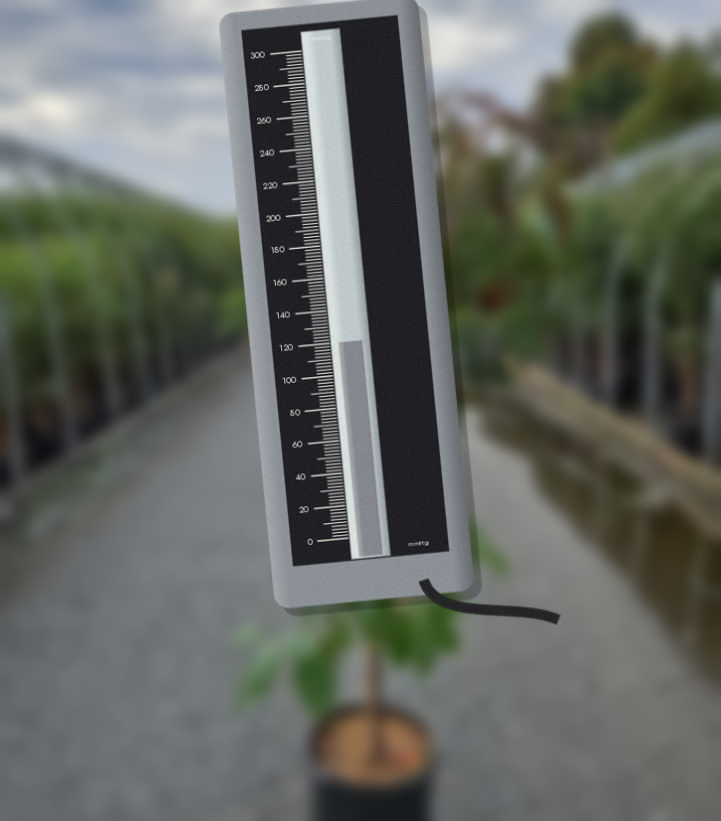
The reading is 120mmHg
